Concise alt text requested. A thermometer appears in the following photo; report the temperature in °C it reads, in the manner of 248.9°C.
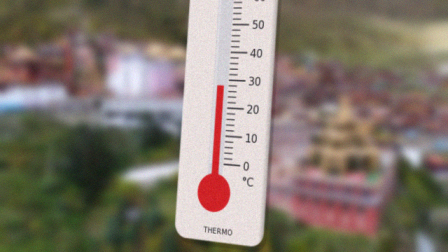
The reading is 28°C
